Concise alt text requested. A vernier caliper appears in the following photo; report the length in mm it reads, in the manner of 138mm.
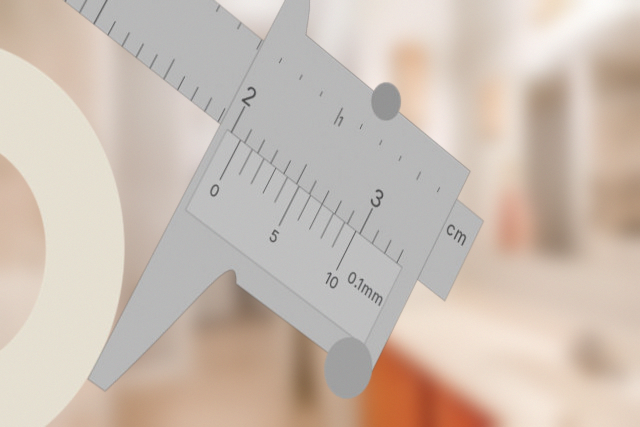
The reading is 20.7mm
